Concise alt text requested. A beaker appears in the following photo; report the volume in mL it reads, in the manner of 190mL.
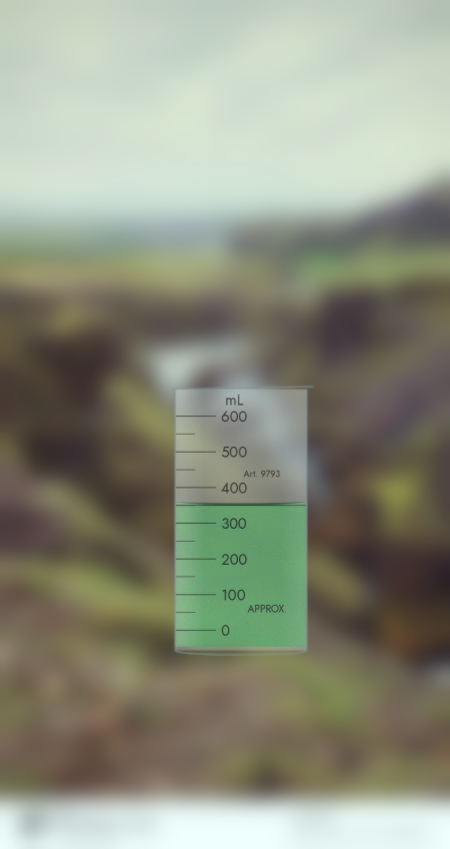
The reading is 350mL
